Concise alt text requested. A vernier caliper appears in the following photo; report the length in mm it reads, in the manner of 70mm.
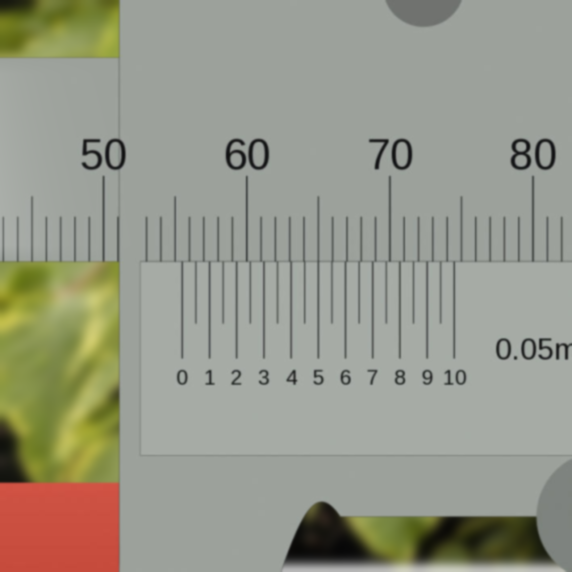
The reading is 55.5mm
